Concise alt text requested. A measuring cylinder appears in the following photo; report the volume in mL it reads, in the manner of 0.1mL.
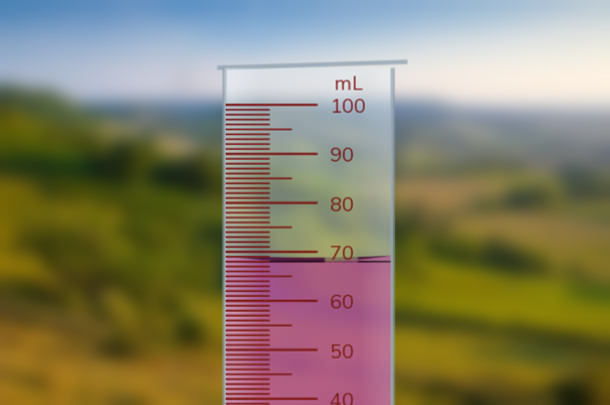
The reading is 68mL
